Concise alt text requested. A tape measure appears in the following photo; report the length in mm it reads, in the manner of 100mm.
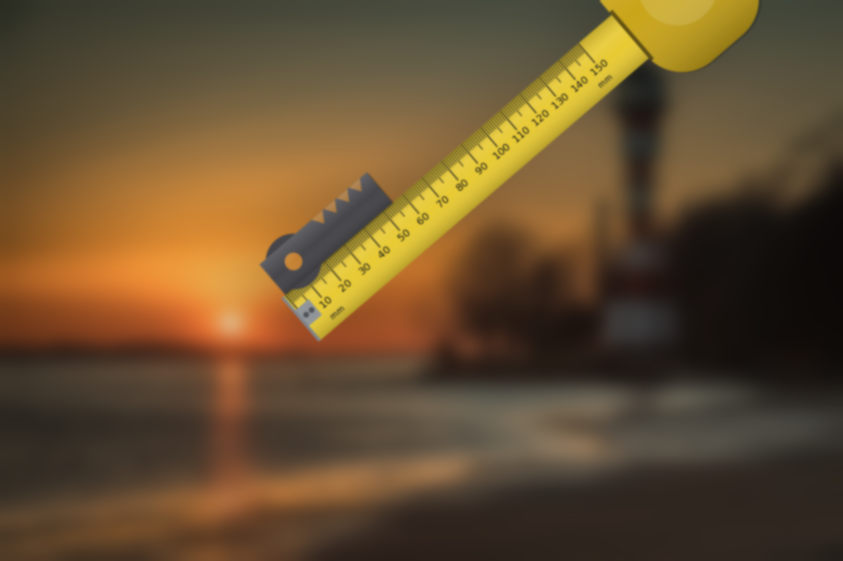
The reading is 55mm
